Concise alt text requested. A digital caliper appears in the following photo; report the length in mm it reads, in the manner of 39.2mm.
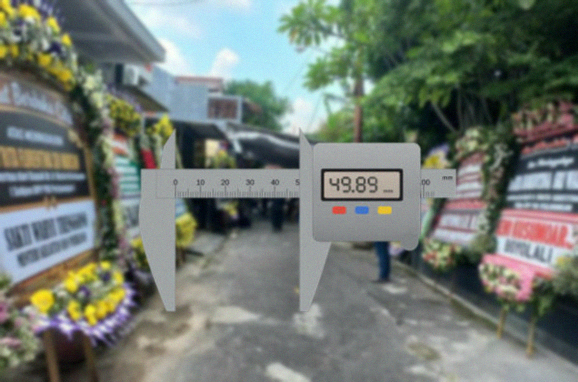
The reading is 49.89mm
